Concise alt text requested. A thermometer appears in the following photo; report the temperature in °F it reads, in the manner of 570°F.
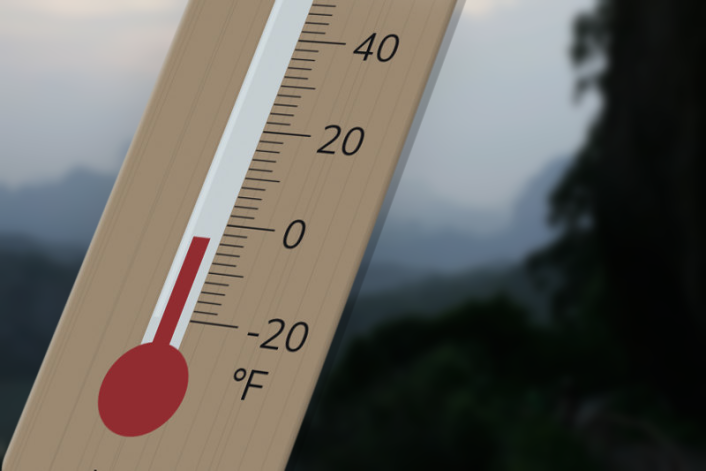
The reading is -3°F
